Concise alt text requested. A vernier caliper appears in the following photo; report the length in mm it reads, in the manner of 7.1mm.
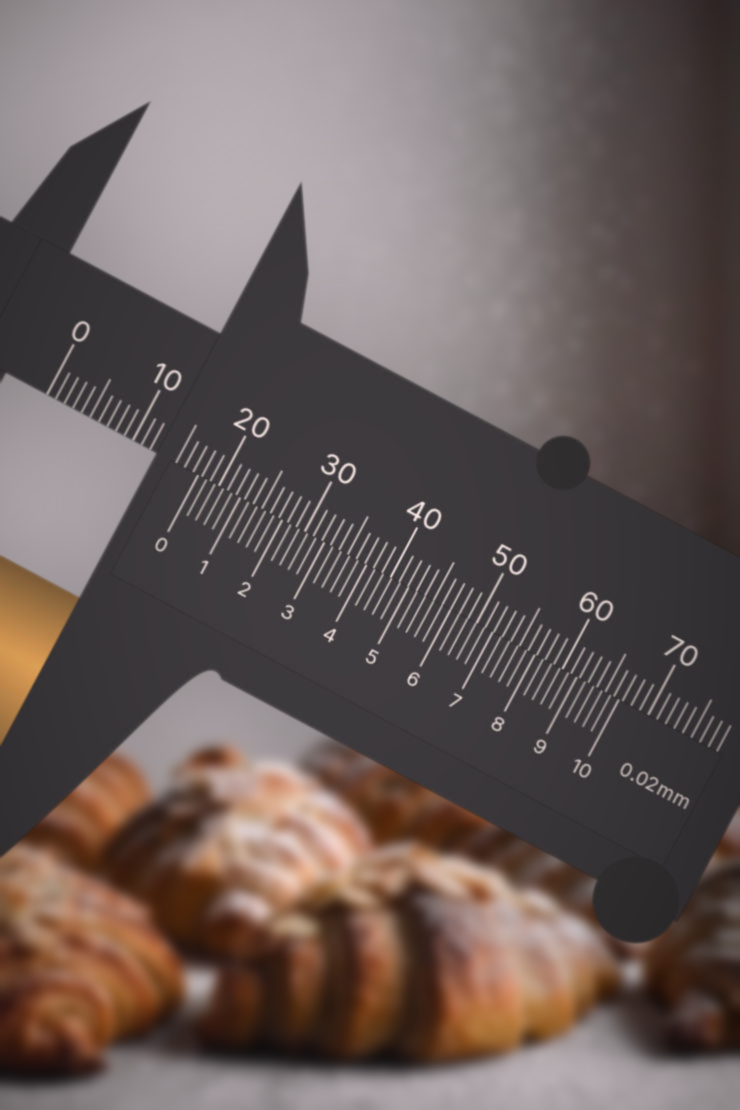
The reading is 17.6mm
